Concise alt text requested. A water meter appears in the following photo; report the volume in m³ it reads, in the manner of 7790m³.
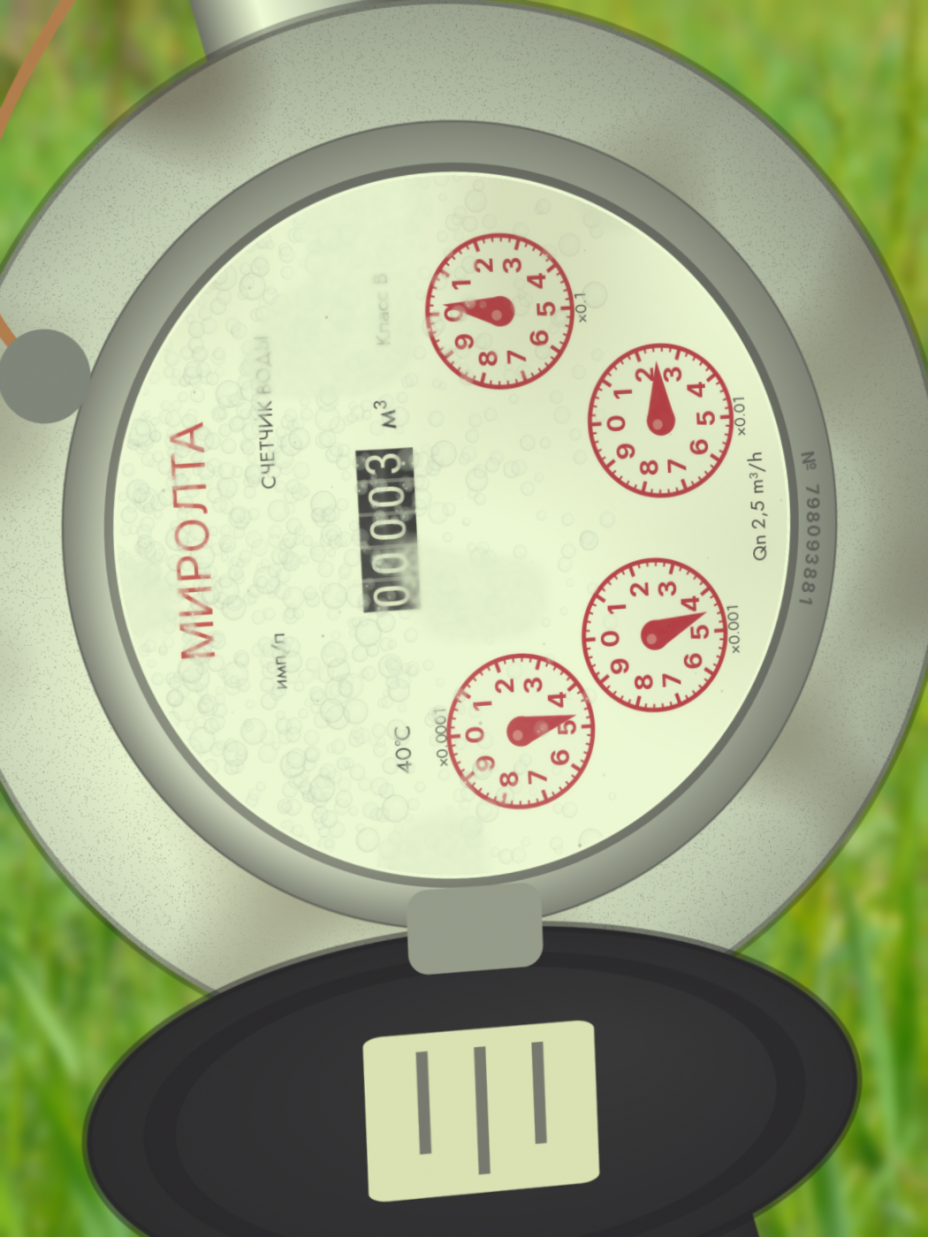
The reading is 3.0244m³
